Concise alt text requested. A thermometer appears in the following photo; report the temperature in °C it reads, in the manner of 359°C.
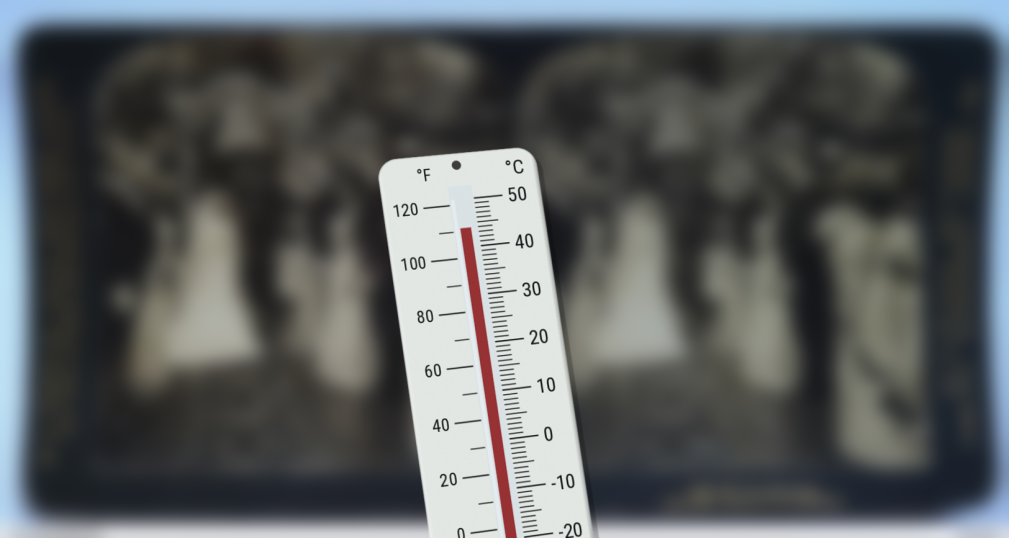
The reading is 44°C
